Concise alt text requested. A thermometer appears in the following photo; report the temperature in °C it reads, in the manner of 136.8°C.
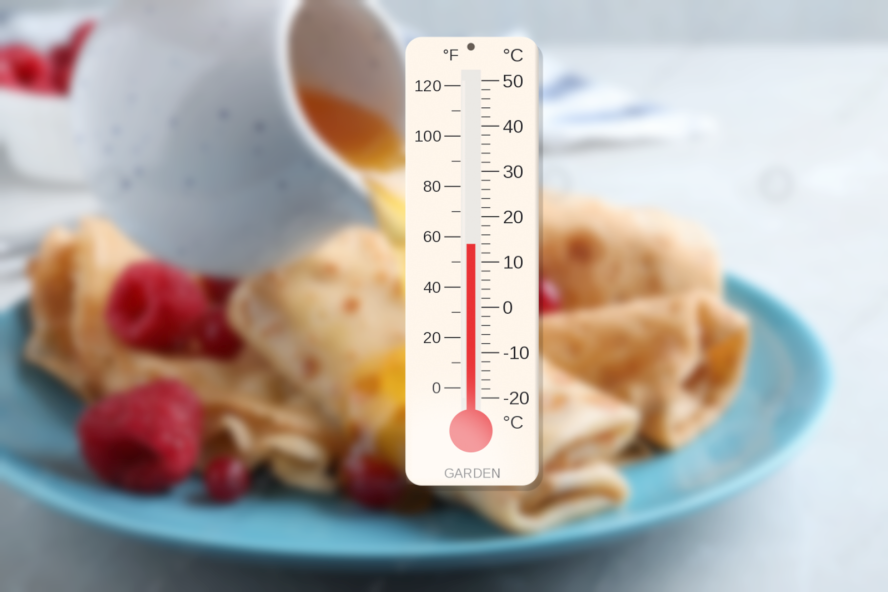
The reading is 14°C
